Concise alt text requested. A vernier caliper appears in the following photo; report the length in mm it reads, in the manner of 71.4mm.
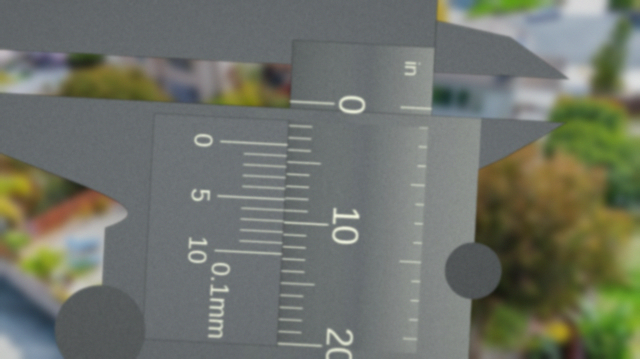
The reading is 3.6mm
